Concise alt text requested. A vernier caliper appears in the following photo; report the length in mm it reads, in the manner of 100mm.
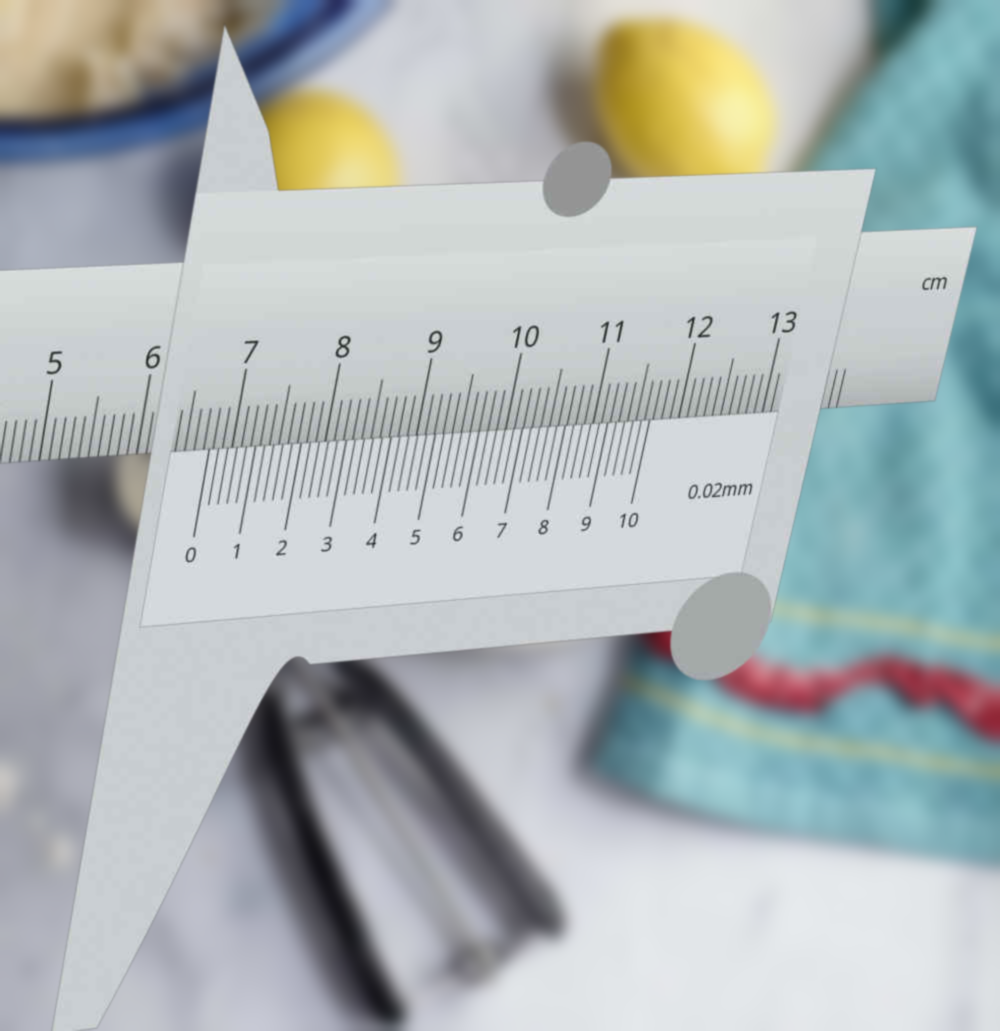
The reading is 67.6mm
